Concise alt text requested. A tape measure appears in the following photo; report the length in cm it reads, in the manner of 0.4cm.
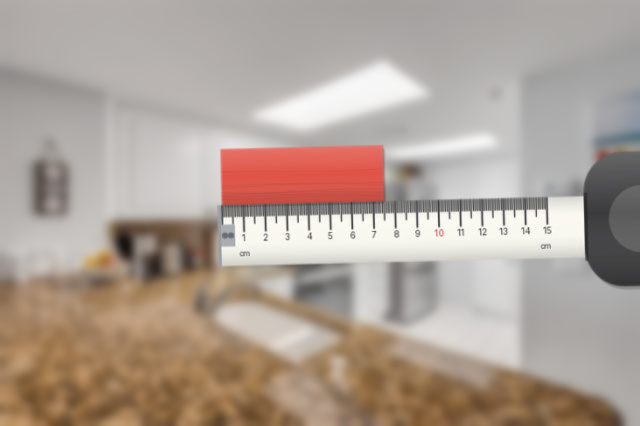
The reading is 7.5cm
